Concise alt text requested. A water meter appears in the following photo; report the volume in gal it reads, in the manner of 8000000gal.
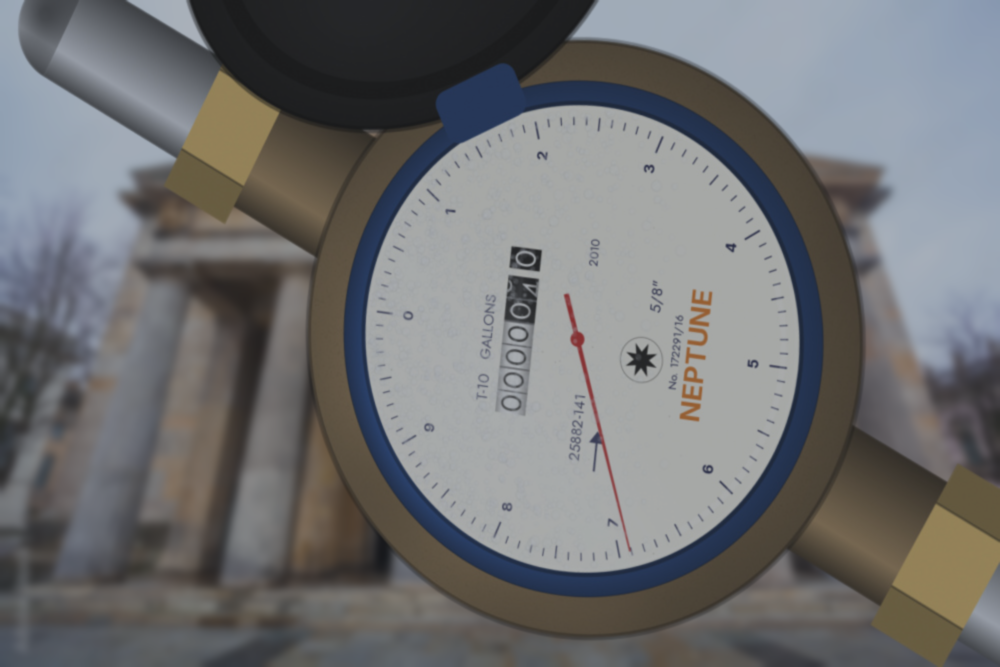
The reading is 36.9gal
